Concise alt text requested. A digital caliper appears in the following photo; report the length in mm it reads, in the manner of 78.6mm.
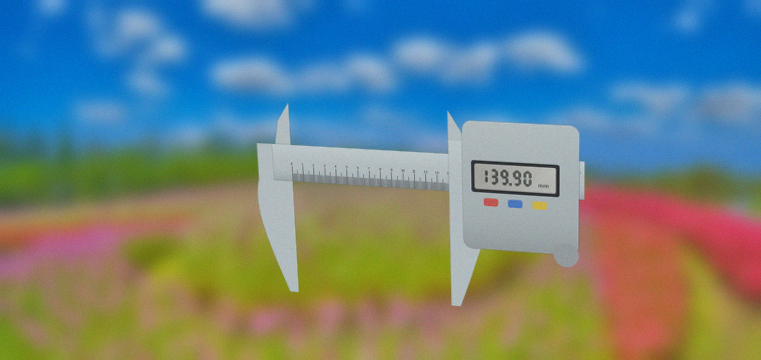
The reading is 139.90mm
